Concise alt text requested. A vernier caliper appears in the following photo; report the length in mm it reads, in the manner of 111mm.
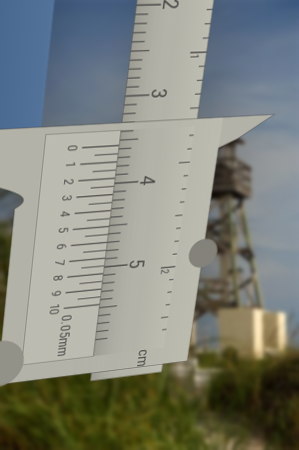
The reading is 35.6mm
